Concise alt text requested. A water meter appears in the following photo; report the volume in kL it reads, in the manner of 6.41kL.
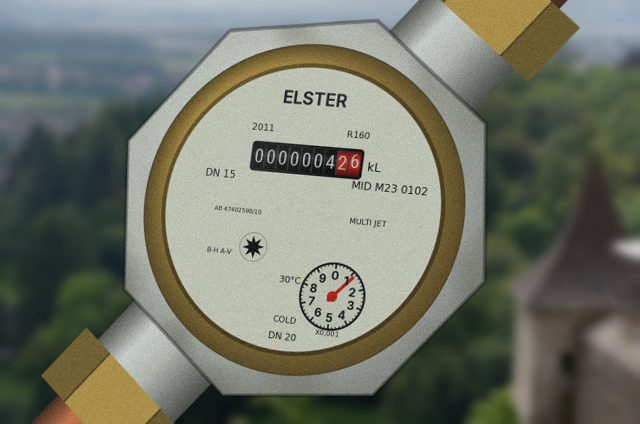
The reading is 4.261kL
